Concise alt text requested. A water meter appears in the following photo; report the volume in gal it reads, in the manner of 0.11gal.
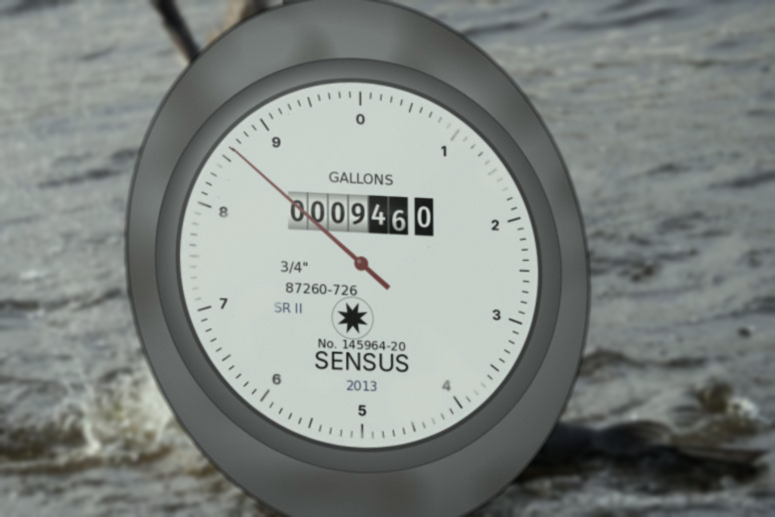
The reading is 9458.6gal
